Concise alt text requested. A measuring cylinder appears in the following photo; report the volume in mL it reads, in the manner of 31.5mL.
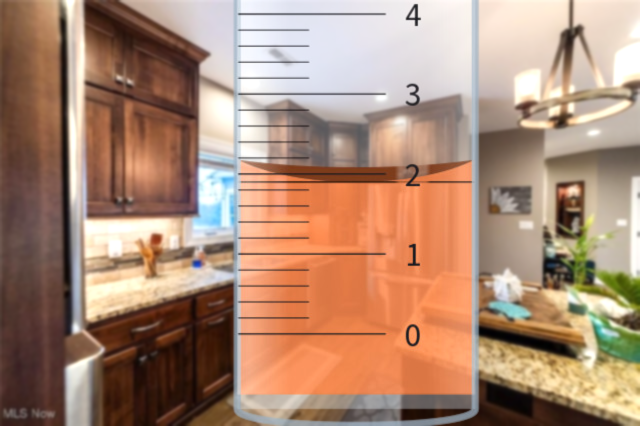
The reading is 1.9mL
